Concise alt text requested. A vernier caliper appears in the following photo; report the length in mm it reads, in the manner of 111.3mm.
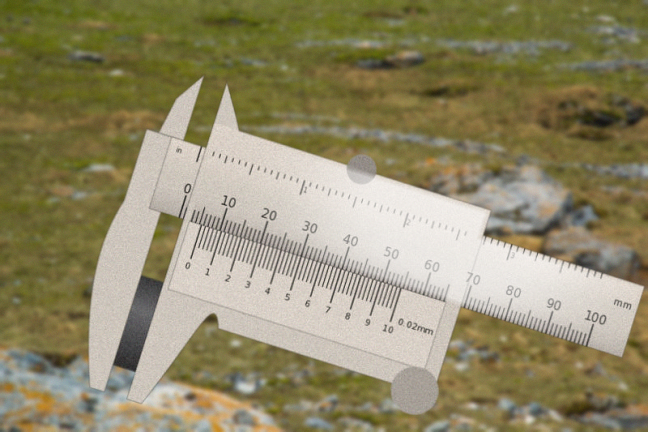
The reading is 5.5mm
